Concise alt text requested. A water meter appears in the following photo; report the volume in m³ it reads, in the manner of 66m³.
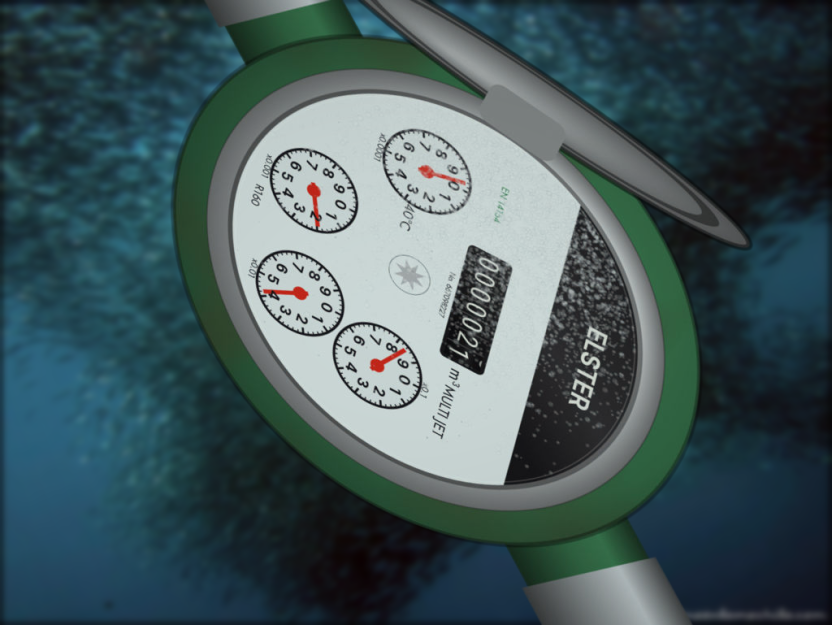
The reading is 20.8419m³
